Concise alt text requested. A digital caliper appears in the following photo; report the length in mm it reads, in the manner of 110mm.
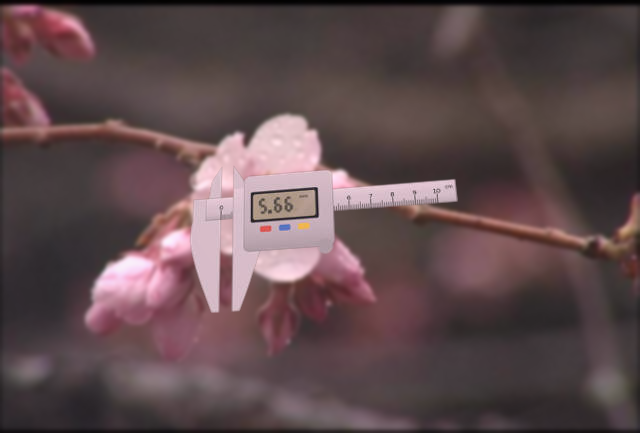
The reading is 5.66mm
